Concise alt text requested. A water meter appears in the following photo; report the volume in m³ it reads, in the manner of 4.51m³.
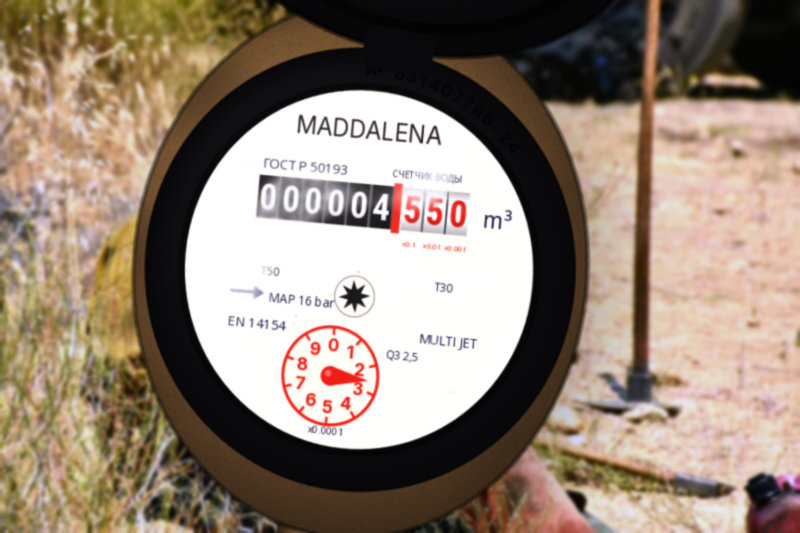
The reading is 4.5502m³
